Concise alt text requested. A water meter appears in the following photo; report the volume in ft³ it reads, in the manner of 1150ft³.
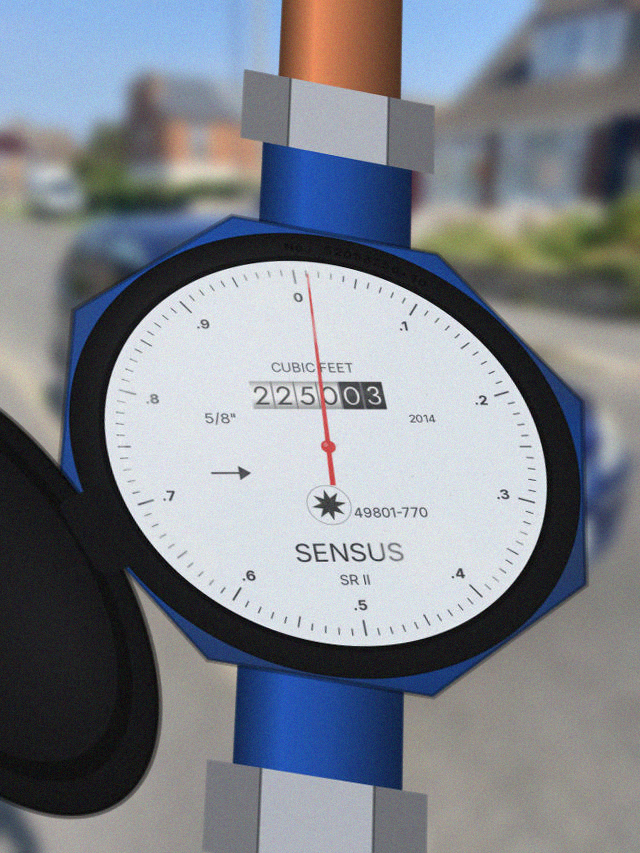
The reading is 225003.01ft³
